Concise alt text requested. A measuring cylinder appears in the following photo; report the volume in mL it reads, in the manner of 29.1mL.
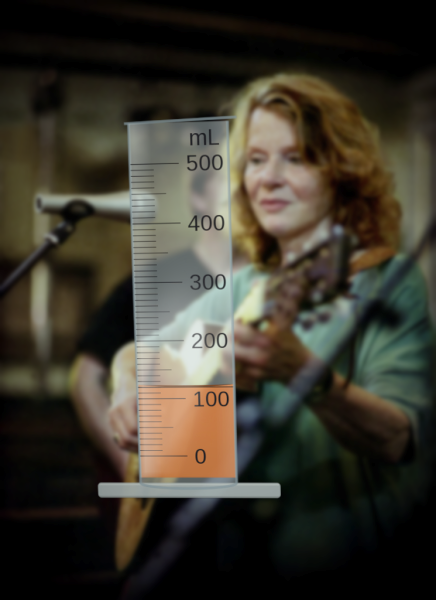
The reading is 120mL
